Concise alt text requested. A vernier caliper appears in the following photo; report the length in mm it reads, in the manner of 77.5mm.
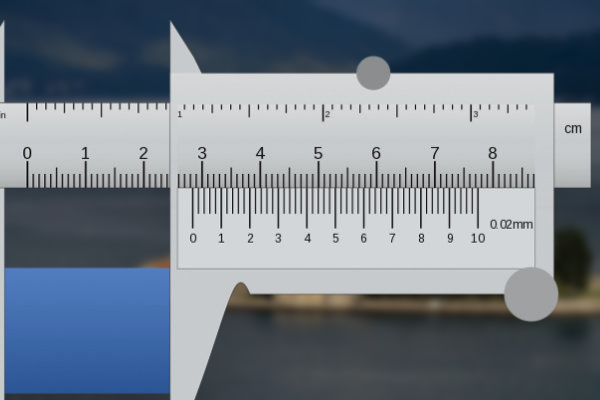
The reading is 28.4mm
